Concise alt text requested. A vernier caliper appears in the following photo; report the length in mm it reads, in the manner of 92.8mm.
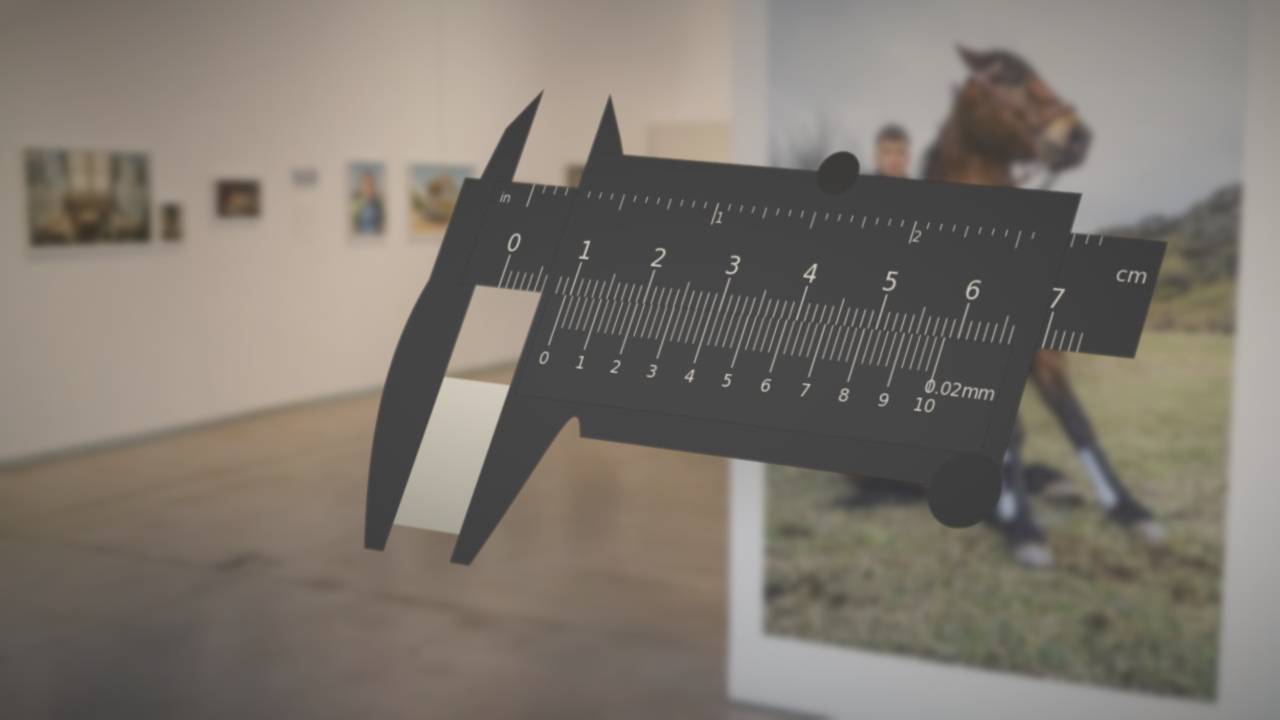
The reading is 9.4mm
